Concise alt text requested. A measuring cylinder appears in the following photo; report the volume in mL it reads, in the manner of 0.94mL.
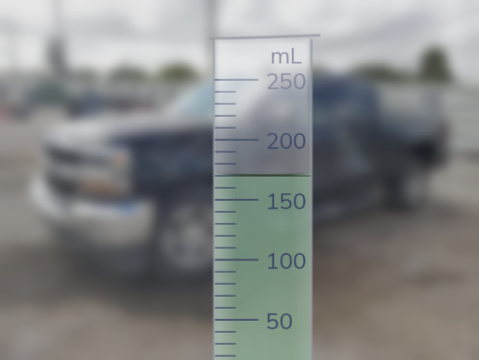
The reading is 170mL
